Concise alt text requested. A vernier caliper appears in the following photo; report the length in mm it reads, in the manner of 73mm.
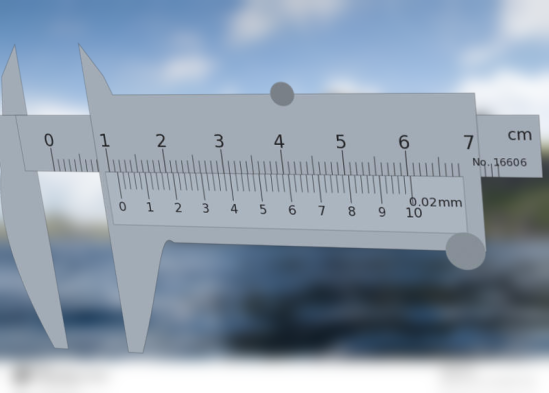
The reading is 11.4mm
